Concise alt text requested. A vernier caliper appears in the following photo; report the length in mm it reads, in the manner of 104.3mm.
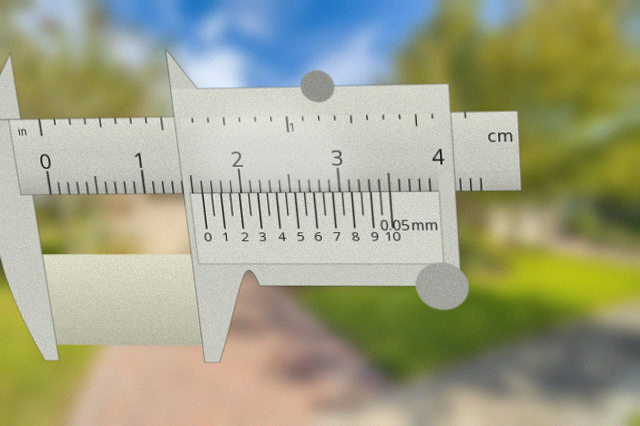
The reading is 16.0mm
